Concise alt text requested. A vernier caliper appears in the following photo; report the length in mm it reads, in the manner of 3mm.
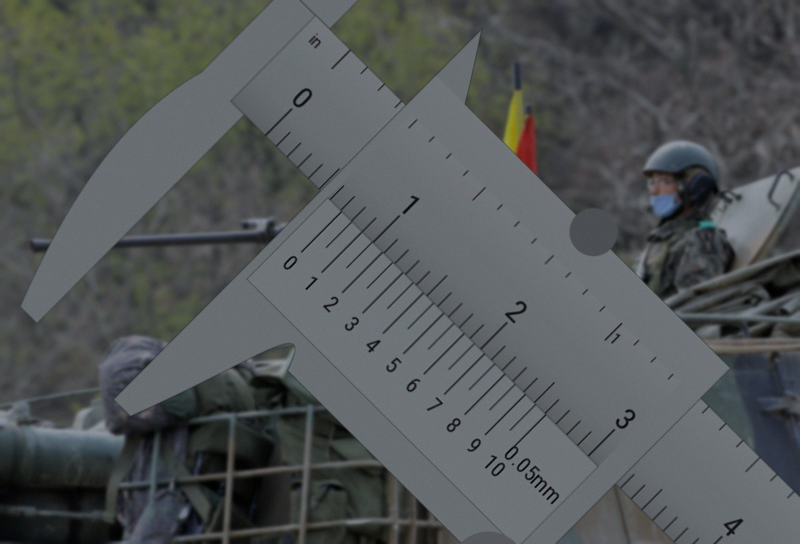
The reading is 7.1mm
